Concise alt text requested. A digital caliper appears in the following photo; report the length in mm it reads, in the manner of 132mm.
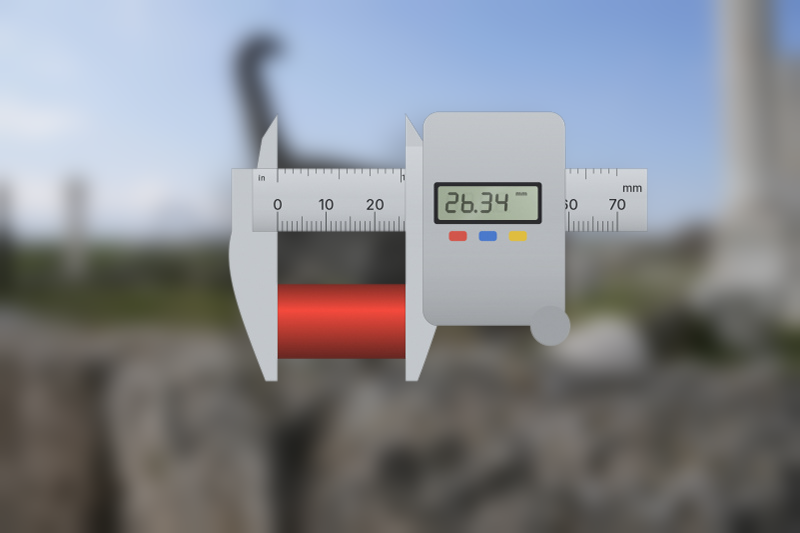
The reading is 26.34mm
